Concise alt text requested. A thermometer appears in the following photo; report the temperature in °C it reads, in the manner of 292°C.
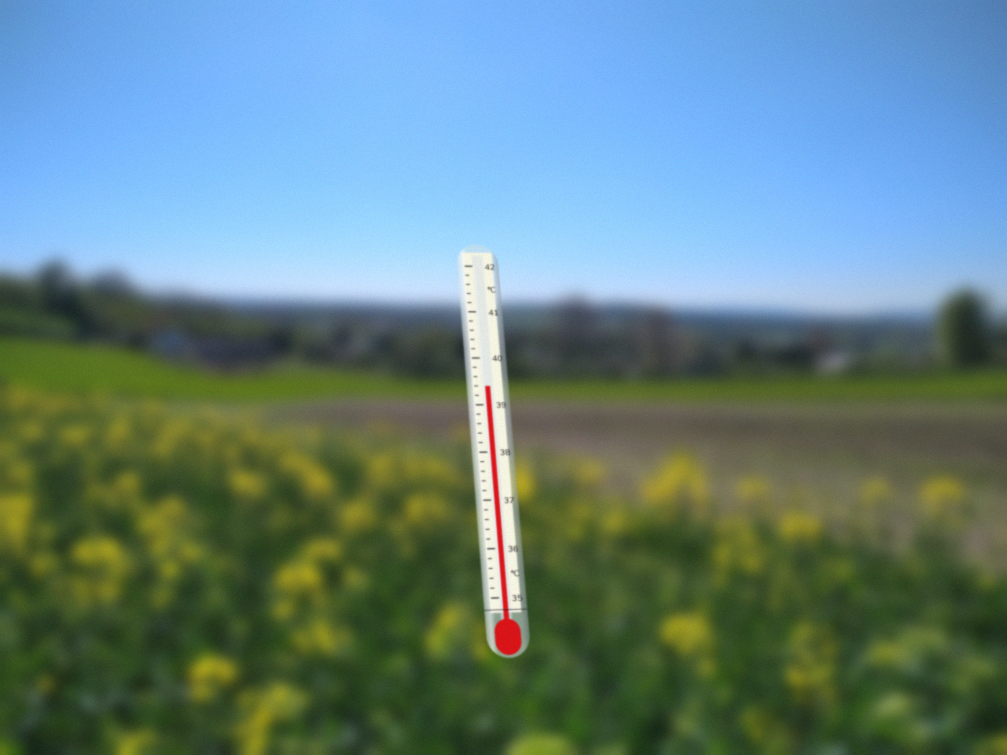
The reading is 39.4°C
